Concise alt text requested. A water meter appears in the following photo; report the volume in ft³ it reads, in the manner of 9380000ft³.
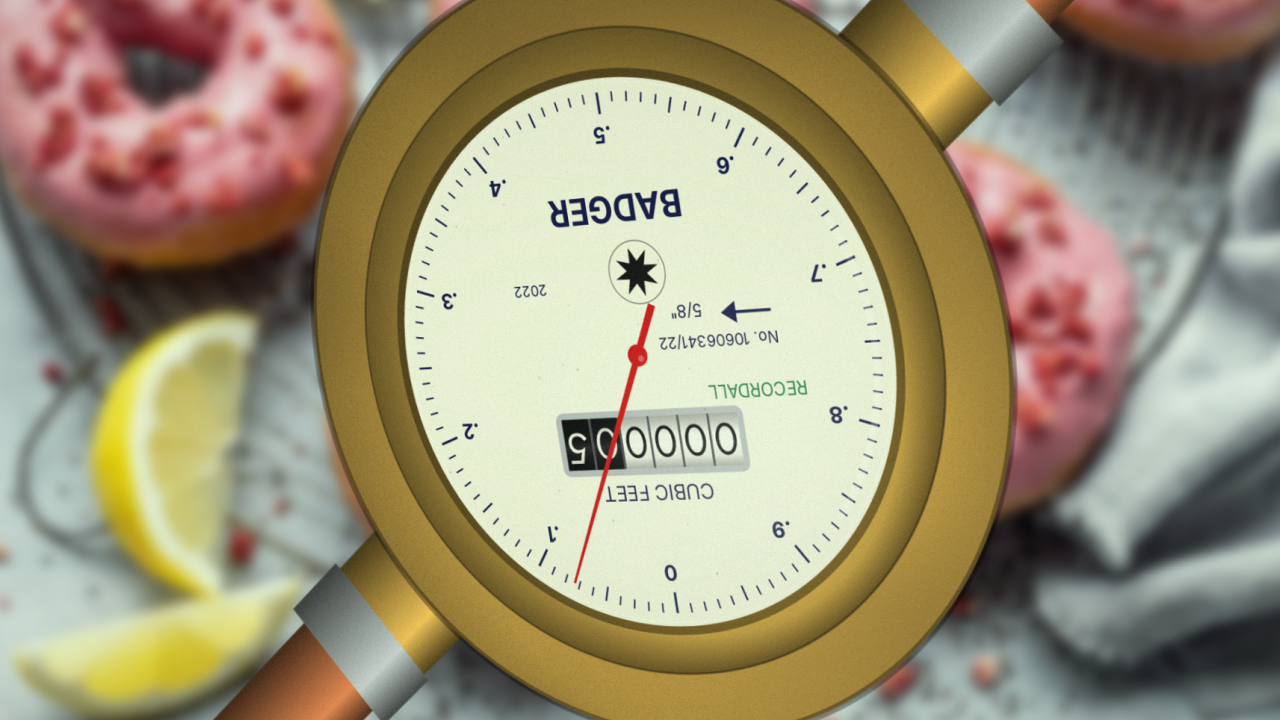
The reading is 5.07ft³
